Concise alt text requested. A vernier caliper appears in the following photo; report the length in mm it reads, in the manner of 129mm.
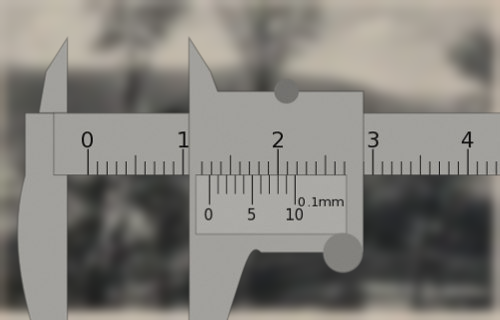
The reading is 12.8mm
